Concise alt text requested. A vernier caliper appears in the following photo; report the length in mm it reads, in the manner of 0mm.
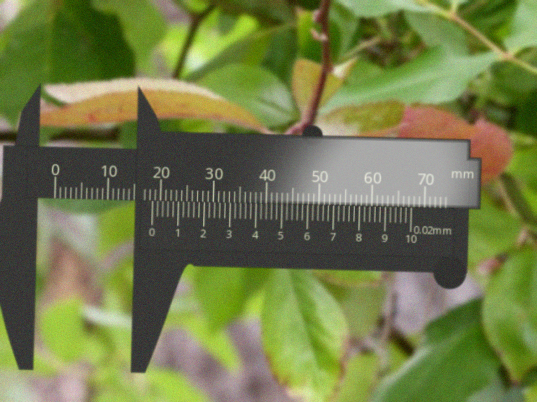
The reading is 18.5mm
